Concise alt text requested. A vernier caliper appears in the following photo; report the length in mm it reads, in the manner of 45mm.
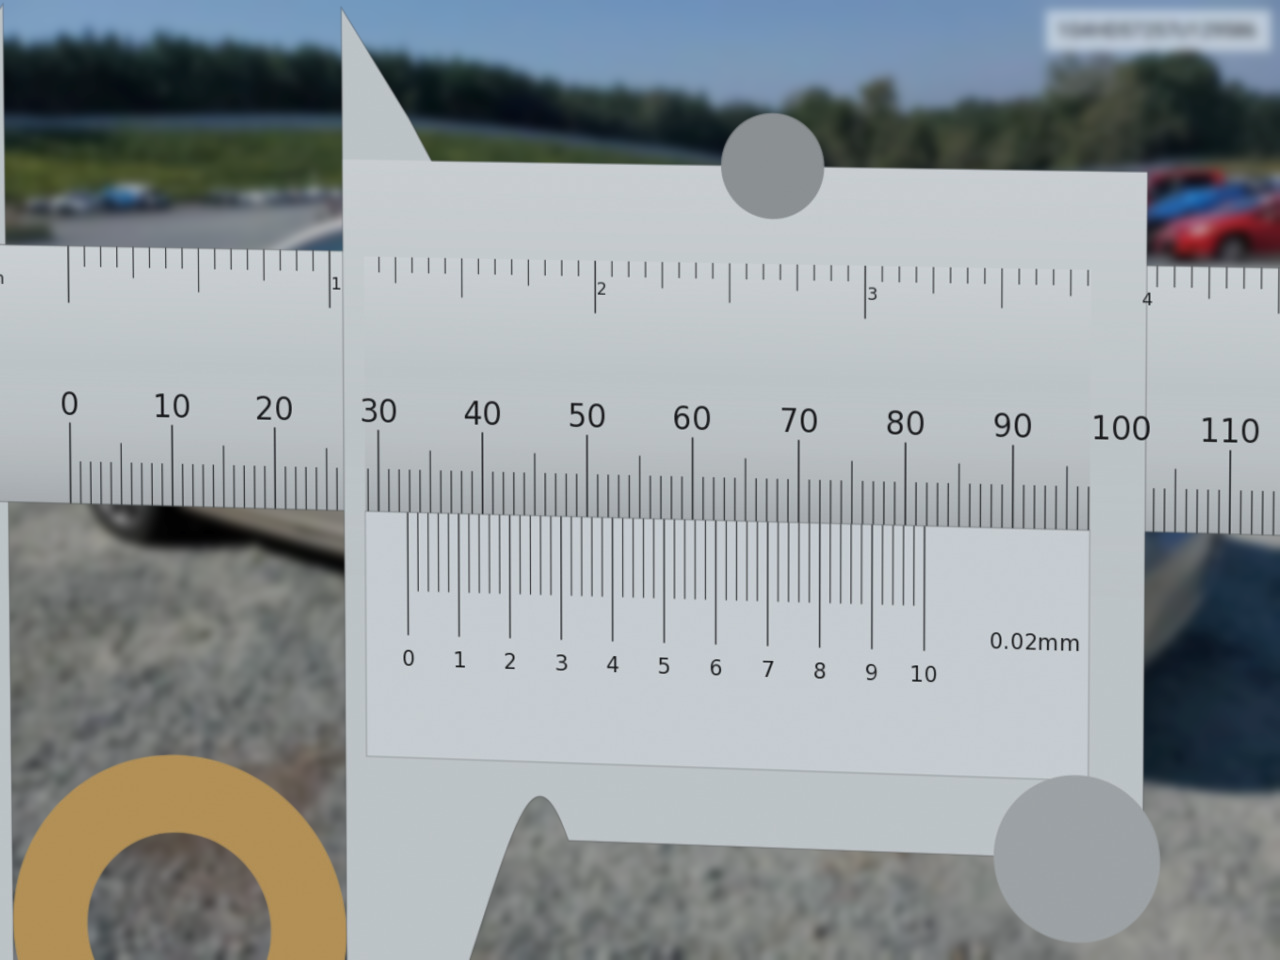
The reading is 32.8mm
